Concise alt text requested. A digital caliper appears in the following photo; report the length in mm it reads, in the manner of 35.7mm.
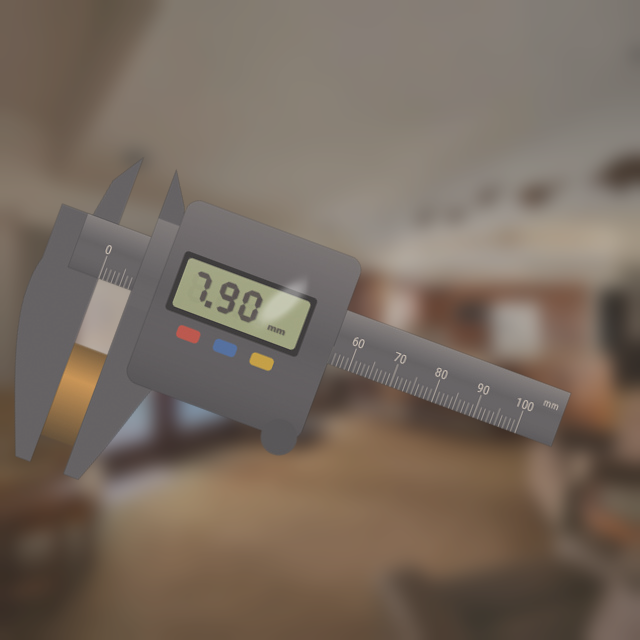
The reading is 7.90mm
